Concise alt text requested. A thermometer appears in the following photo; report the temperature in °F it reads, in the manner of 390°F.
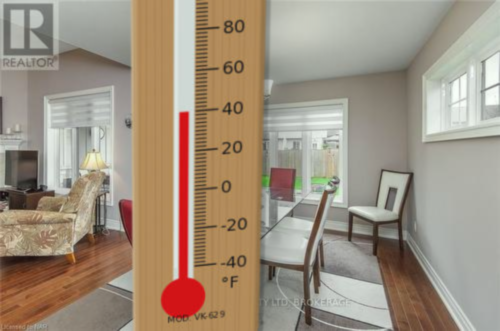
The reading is 40°F
